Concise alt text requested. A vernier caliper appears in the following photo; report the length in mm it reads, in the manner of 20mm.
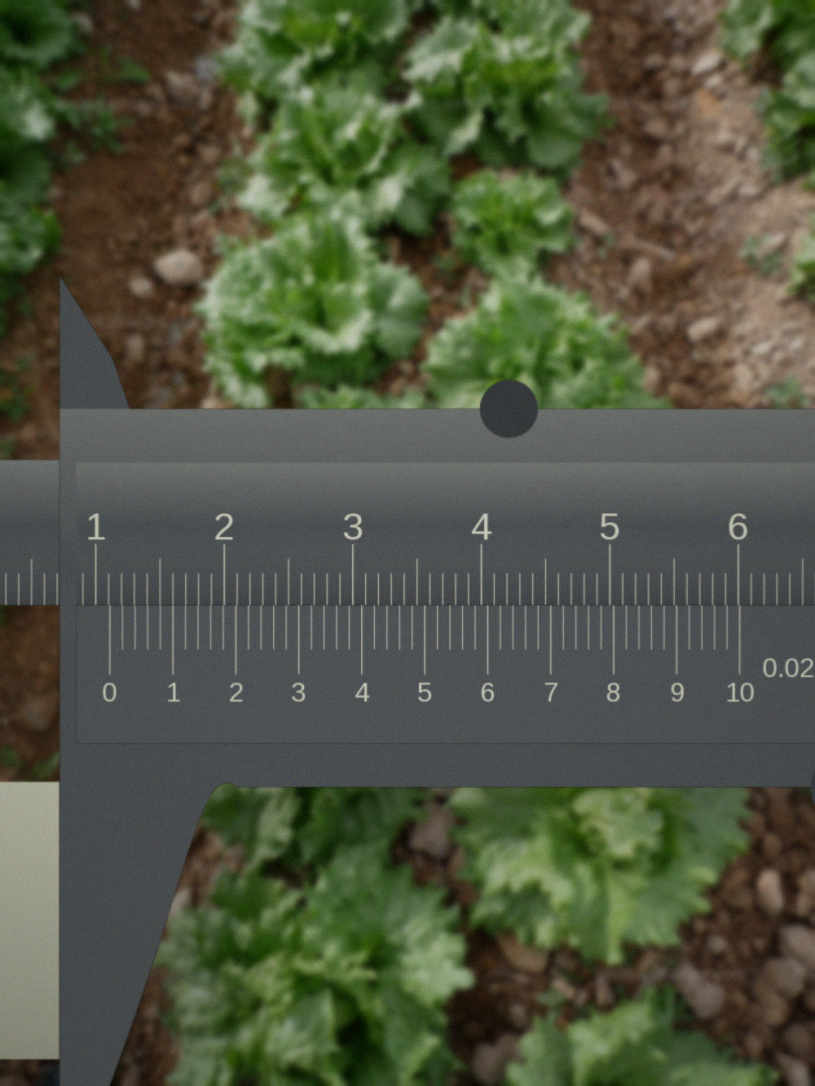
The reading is 11.1mm
